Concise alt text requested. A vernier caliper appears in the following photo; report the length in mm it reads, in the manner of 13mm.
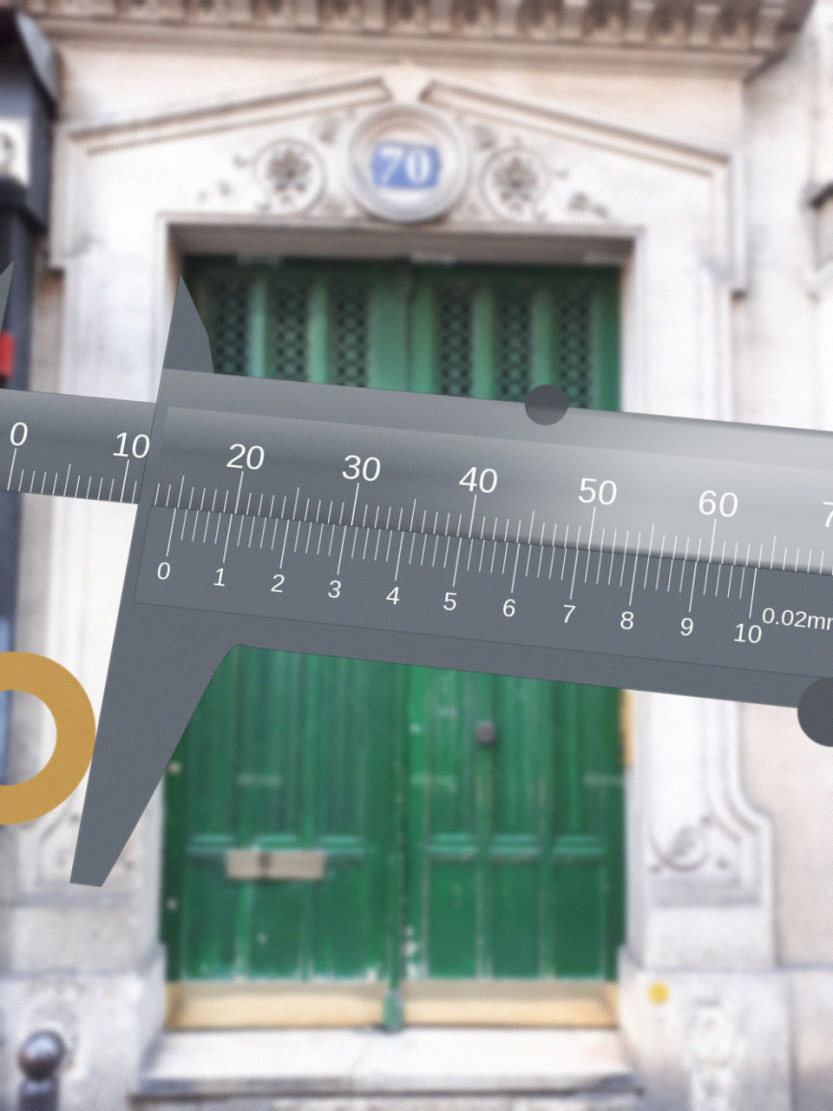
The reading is 14.8mm
